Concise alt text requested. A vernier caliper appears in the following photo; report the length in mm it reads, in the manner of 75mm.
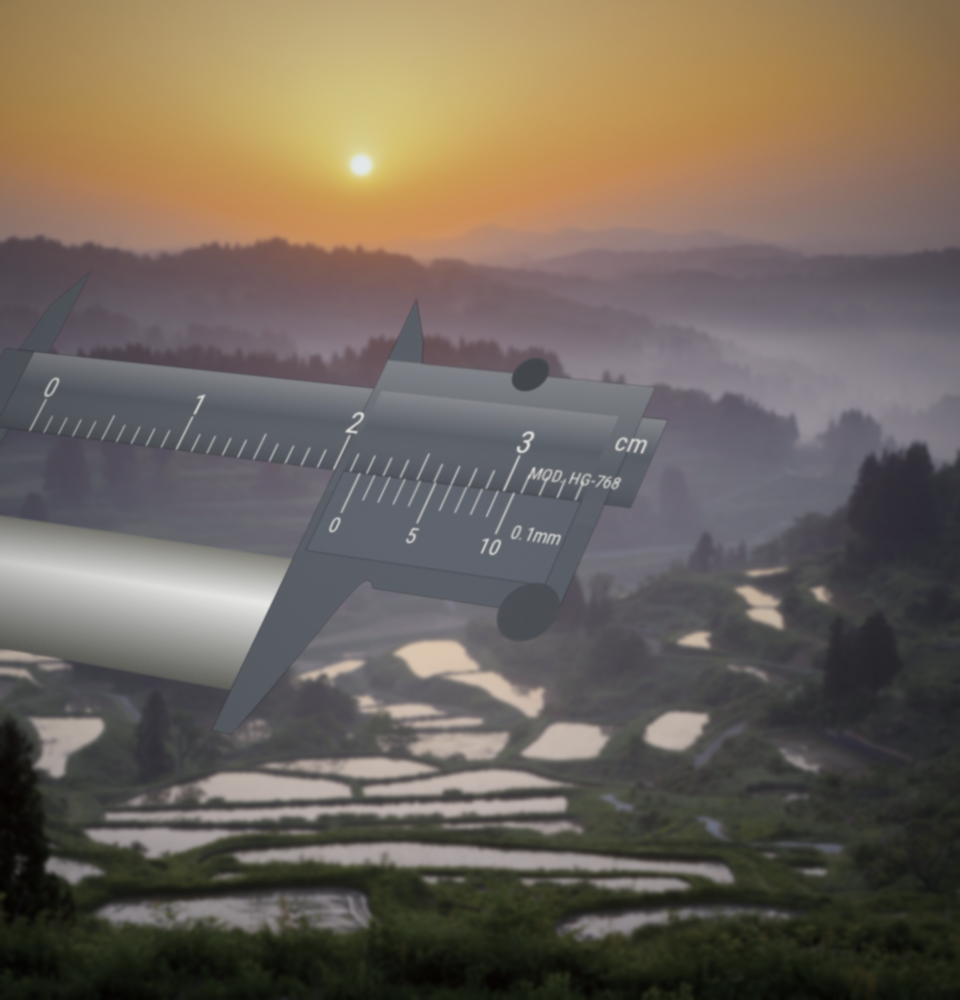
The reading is 21.6mm
